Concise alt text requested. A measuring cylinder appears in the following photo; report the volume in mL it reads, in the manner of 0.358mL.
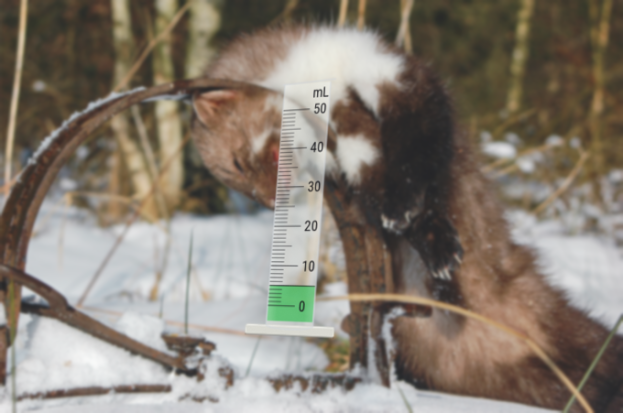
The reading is 5mL
